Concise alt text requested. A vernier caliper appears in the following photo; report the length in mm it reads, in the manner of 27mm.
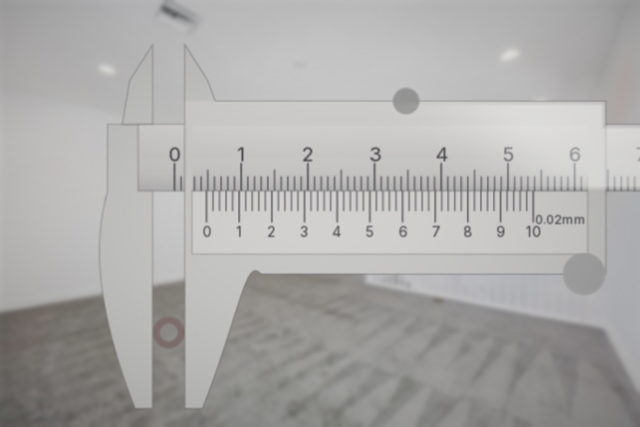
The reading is 4.8mm
